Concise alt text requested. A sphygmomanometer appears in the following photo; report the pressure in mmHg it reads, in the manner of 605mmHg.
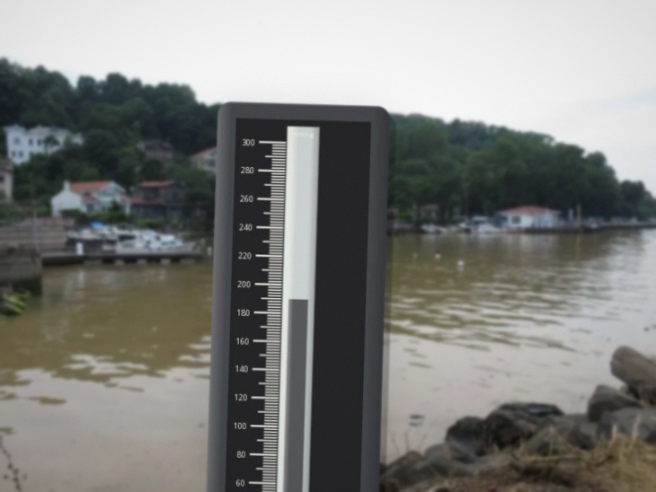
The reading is 190mmHg
